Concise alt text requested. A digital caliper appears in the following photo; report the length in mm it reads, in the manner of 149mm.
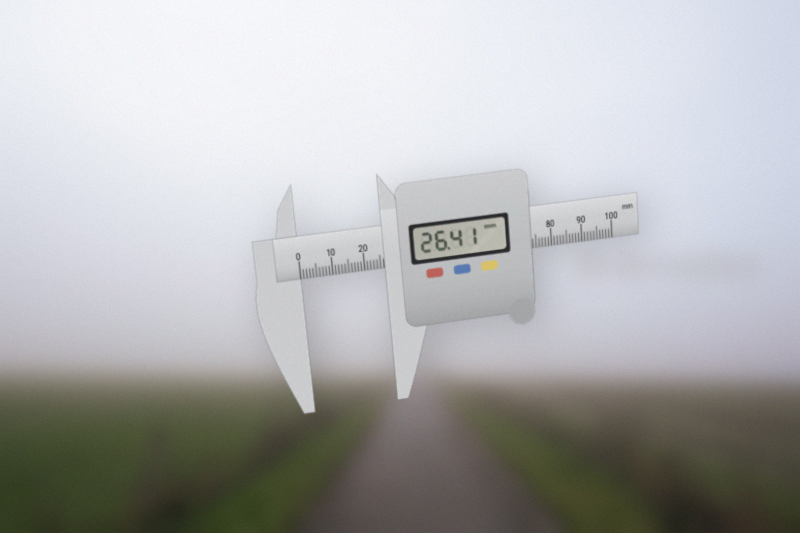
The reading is 26.41mm
